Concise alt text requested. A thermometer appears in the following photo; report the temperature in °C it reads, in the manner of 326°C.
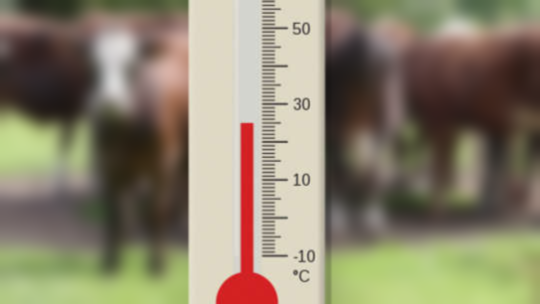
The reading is 25°C
